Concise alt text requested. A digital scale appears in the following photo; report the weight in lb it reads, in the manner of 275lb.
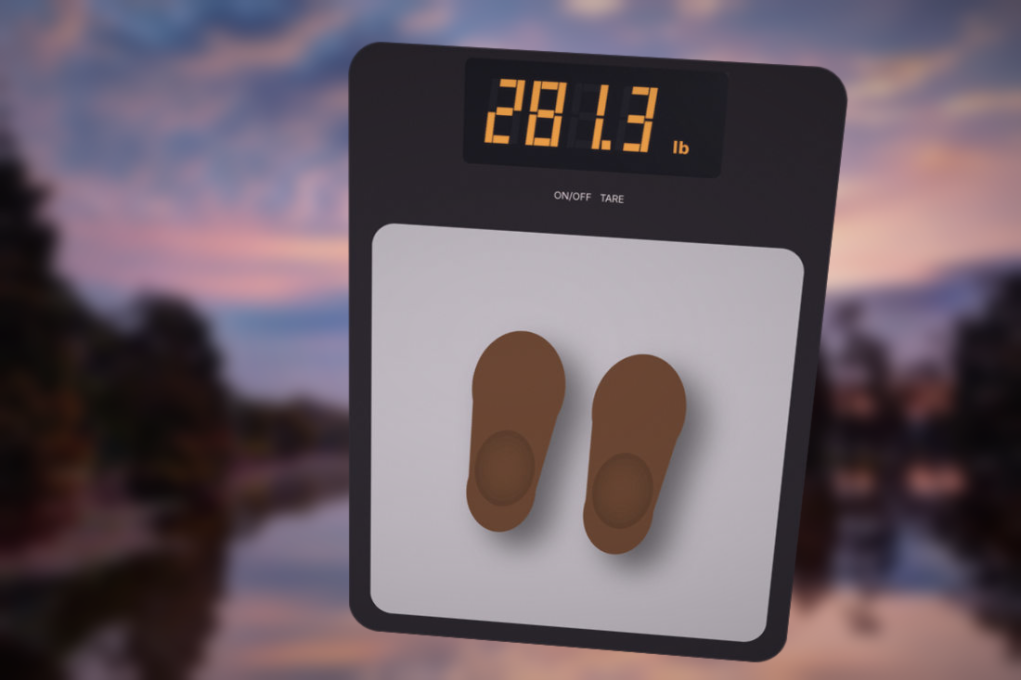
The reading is 281.3lb
